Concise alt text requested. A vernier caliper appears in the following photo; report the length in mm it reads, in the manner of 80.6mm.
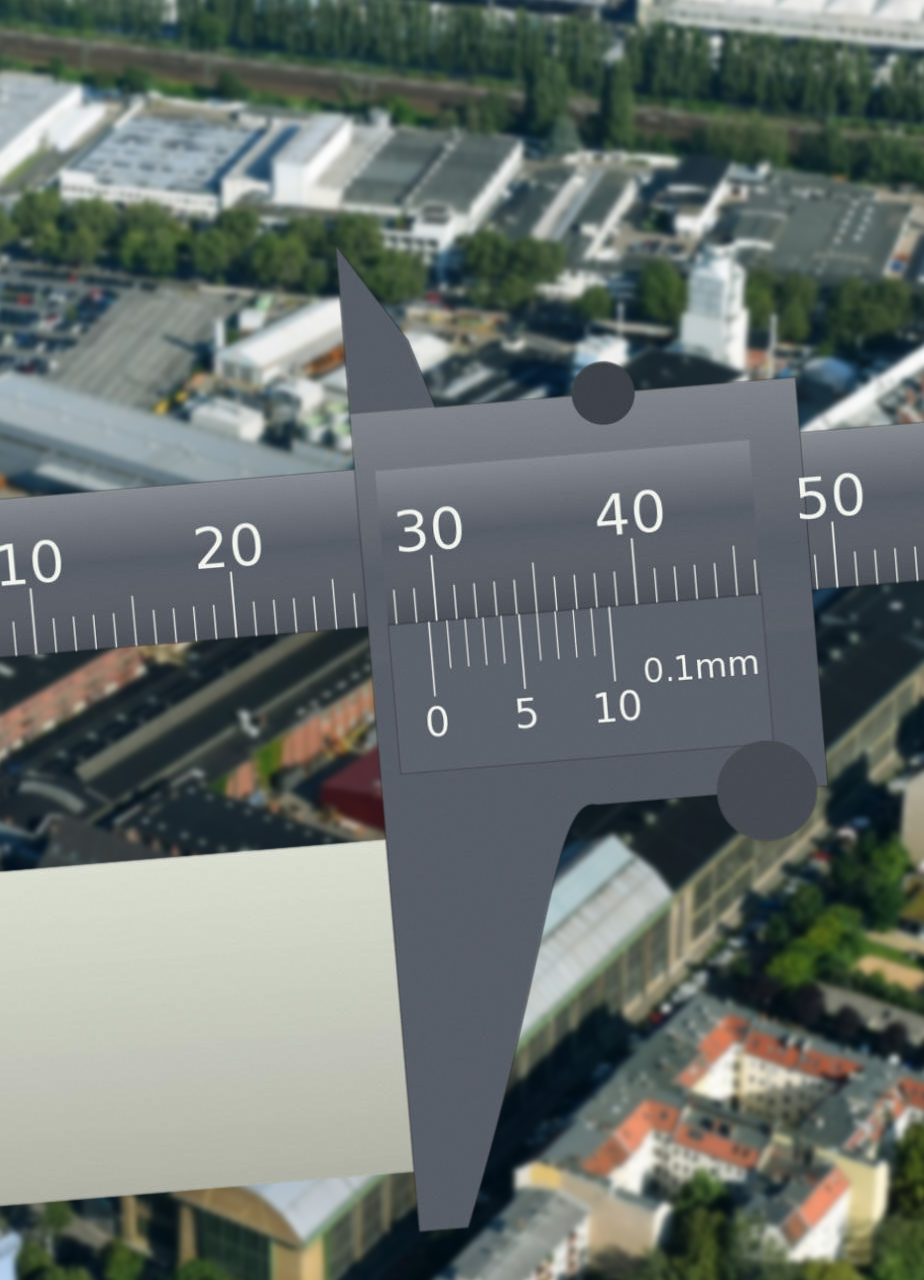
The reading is 29.6mm
